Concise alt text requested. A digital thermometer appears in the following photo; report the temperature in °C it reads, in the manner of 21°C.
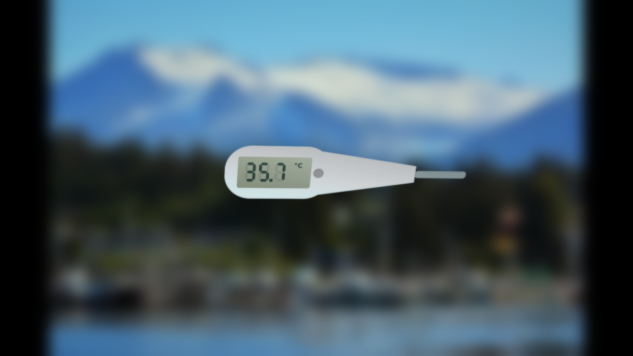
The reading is 35.7°C
